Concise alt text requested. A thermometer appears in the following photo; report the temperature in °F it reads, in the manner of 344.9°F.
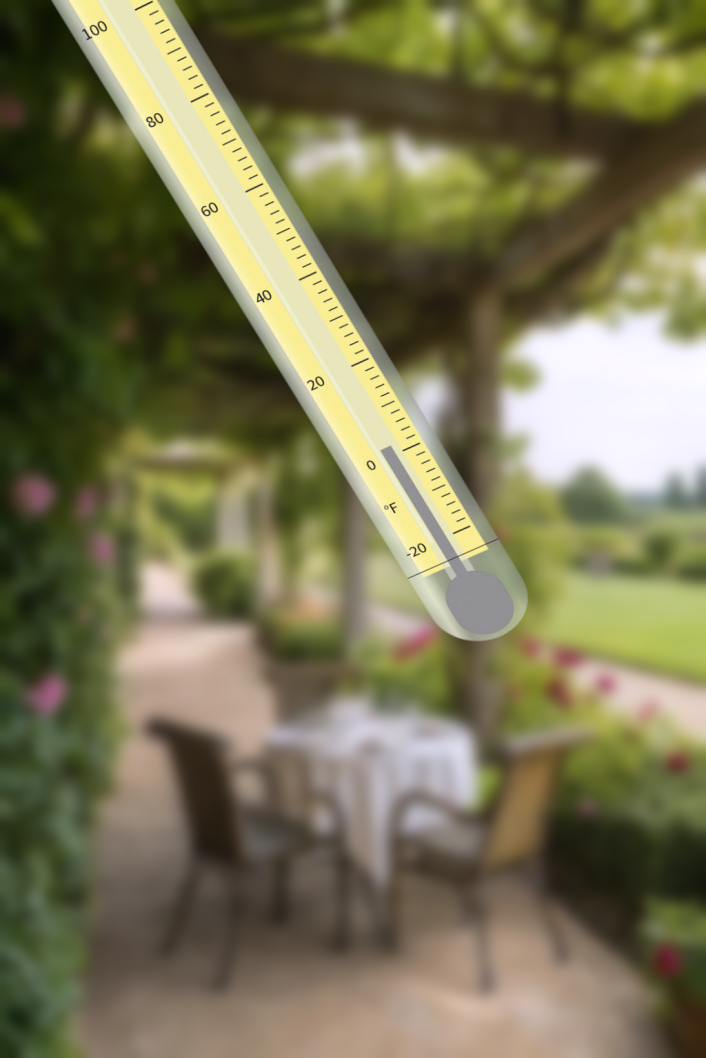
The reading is 2°F
